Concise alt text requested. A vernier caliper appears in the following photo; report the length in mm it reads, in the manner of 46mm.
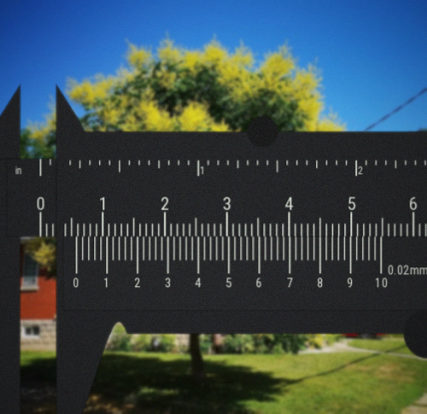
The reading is 5.8mm
